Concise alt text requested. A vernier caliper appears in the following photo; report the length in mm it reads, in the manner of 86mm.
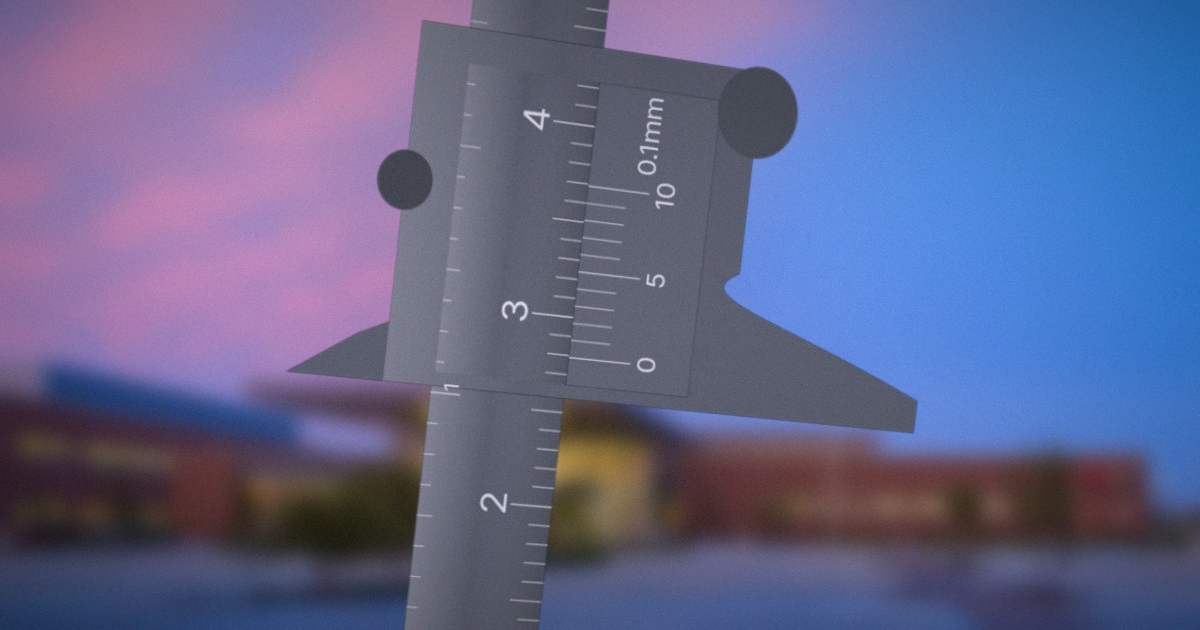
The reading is 27.9mm
